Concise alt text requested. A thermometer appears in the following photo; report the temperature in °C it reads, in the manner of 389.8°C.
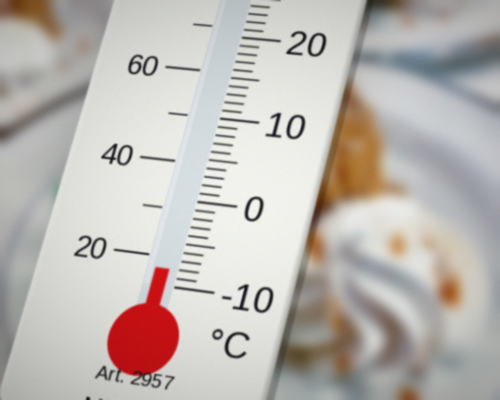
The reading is -8°C
